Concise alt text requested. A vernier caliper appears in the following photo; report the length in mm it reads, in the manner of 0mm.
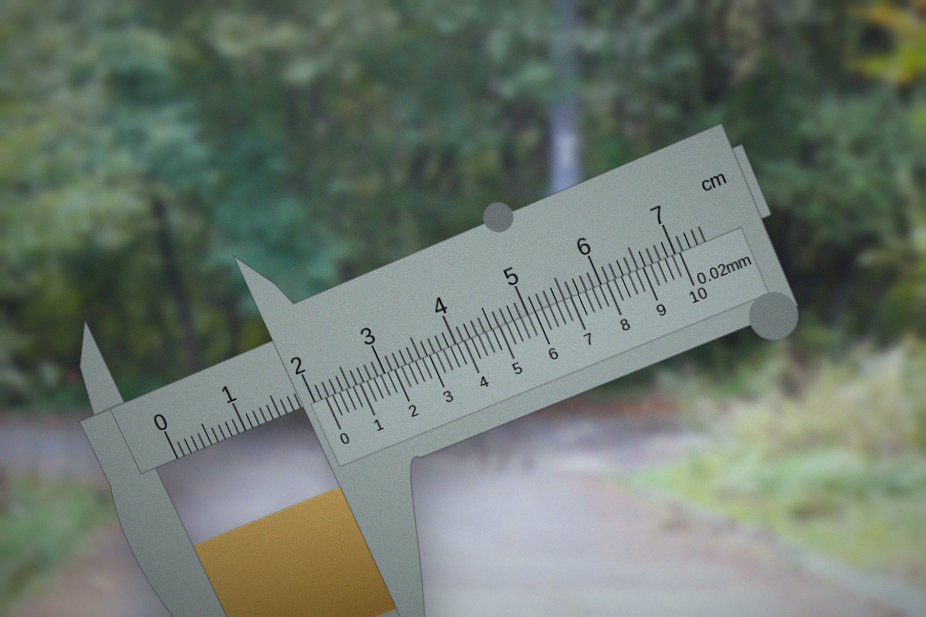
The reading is 21.6mm
